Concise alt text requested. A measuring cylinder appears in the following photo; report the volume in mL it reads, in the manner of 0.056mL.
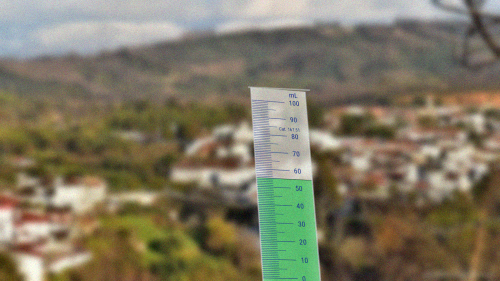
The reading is 55mL
